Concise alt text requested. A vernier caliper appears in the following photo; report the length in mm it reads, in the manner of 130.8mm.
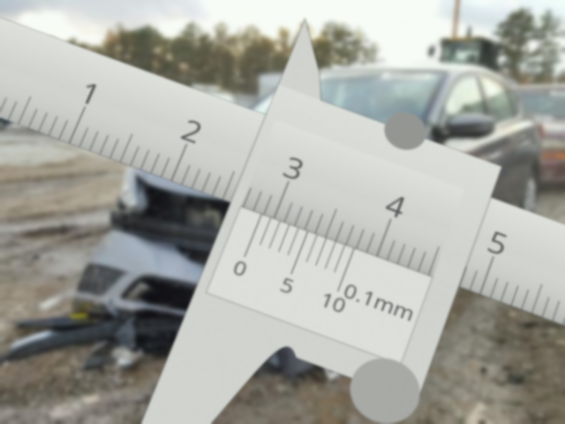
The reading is 28.8mm
